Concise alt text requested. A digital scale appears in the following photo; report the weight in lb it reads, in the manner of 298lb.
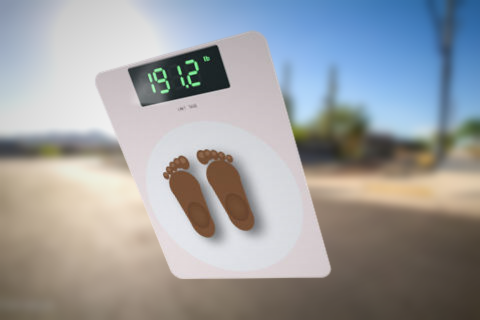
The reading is 191.2lb
